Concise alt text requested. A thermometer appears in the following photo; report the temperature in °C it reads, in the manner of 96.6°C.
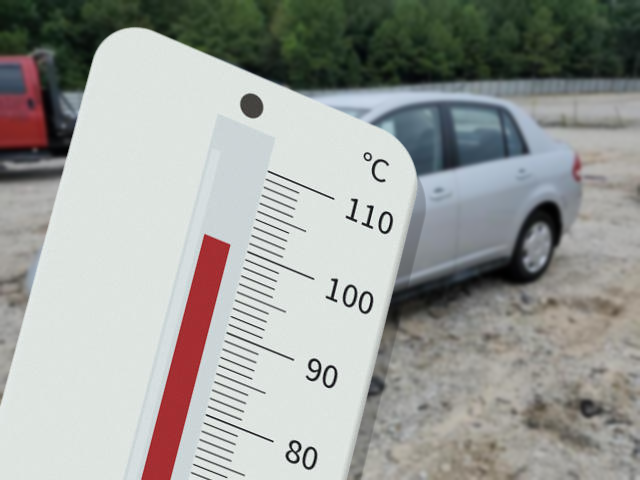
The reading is 100°C
